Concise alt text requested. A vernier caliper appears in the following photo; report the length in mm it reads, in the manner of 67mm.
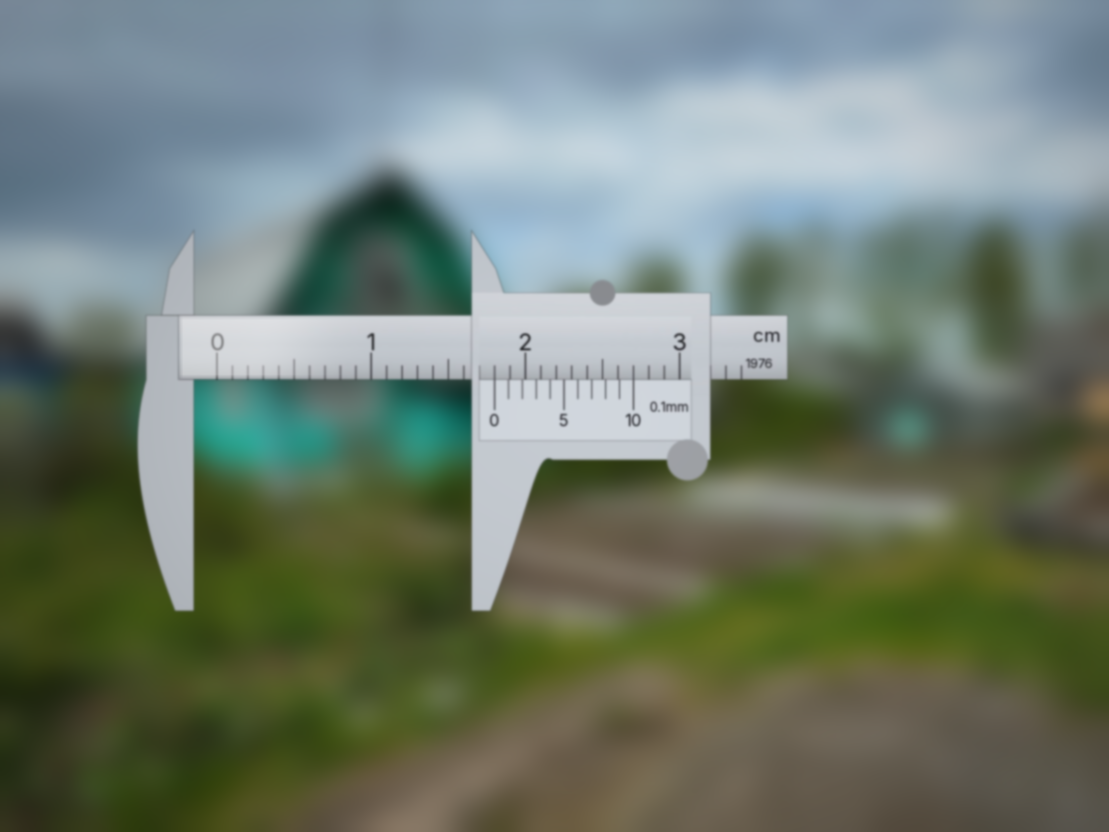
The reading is 18.0mm
